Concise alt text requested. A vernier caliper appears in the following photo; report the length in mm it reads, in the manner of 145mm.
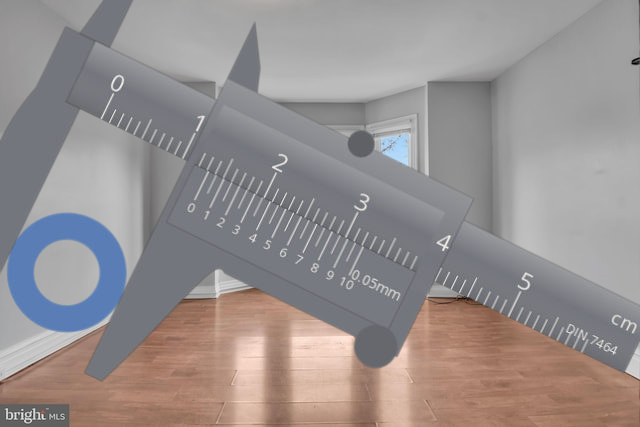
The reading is 13.2mm
